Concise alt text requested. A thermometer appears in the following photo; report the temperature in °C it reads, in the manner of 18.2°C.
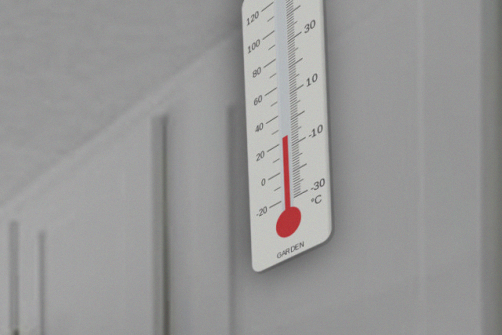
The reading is -5°C
